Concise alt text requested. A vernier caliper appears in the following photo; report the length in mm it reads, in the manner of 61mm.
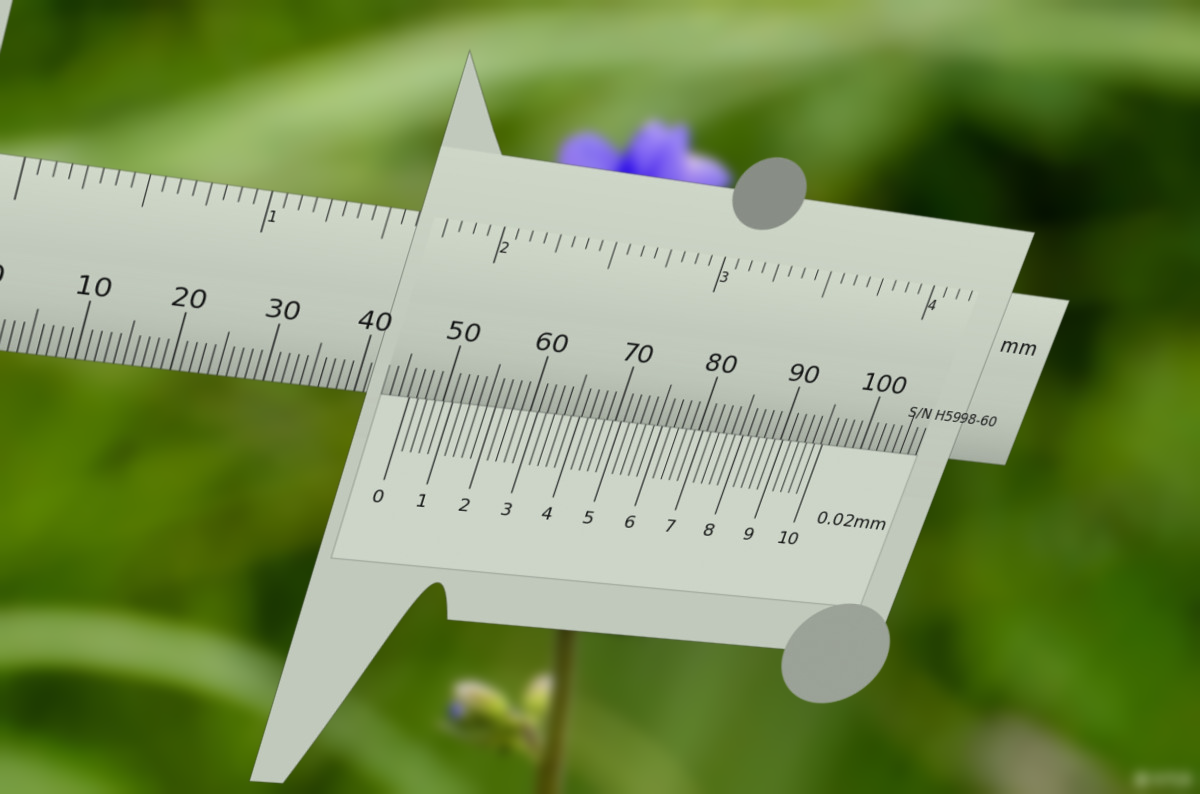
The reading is 46.2mm
